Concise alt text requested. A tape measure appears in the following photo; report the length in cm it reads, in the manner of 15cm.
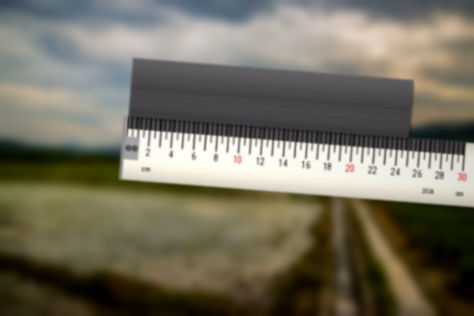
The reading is 25cm
